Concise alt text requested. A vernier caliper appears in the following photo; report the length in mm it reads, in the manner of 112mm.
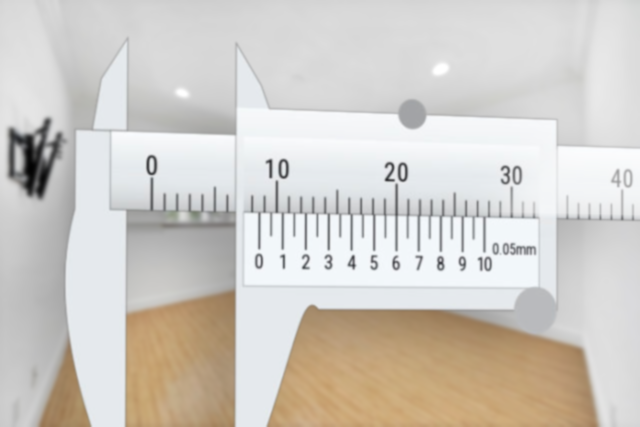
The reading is 8.6mm
